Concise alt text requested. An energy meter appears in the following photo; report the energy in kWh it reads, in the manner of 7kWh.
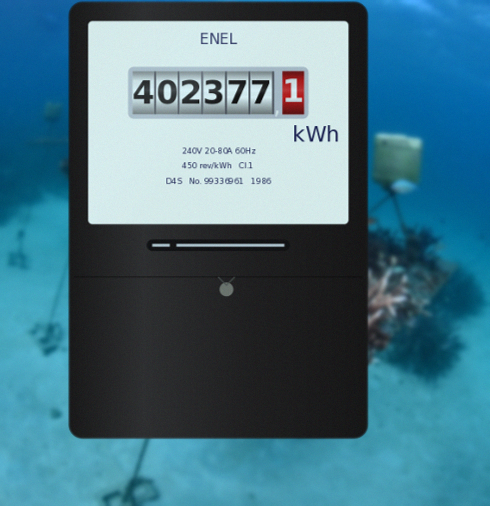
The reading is 402377.1kWh
